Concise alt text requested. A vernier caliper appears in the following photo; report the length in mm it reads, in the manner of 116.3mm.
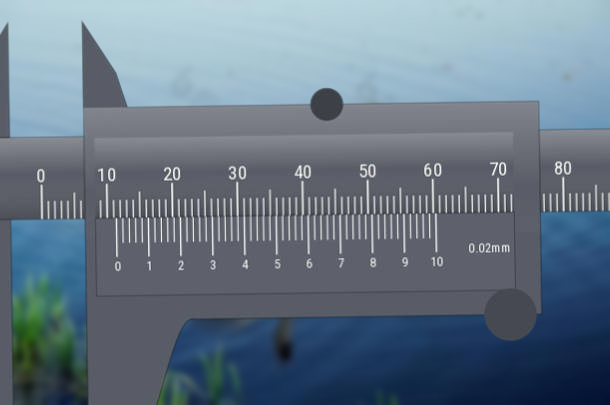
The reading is 11.4mm
